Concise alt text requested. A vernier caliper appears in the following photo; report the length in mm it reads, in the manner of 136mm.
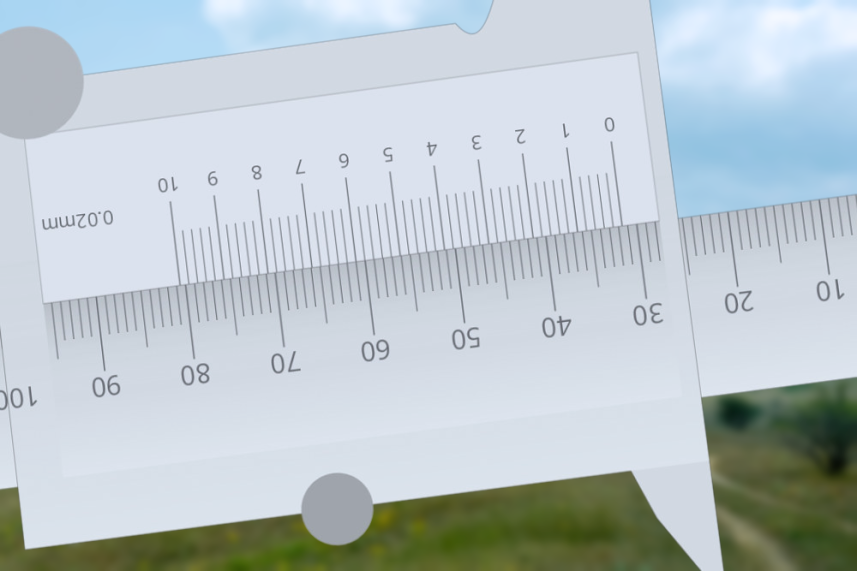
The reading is 31.6mm
